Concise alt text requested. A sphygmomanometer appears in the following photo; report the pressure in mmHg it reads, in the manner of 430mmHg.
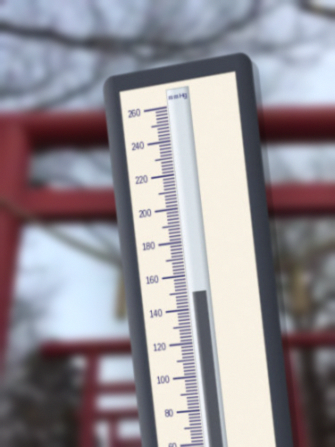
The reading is 150mmHg
